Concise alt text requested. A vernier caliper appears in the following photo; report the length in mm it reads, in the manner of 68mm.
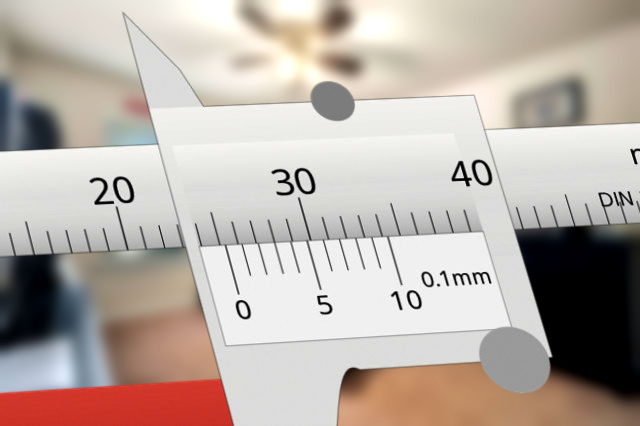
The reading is 25.3mm
